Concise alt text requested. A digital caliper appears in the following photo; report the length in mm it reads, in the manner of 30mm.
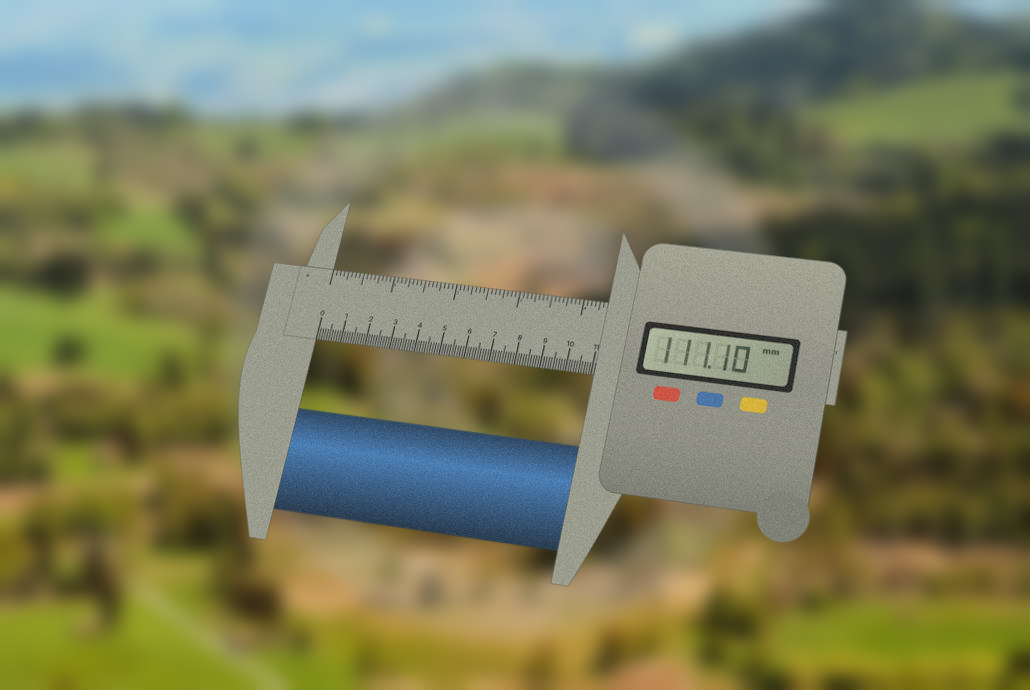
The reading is 111.10mm
